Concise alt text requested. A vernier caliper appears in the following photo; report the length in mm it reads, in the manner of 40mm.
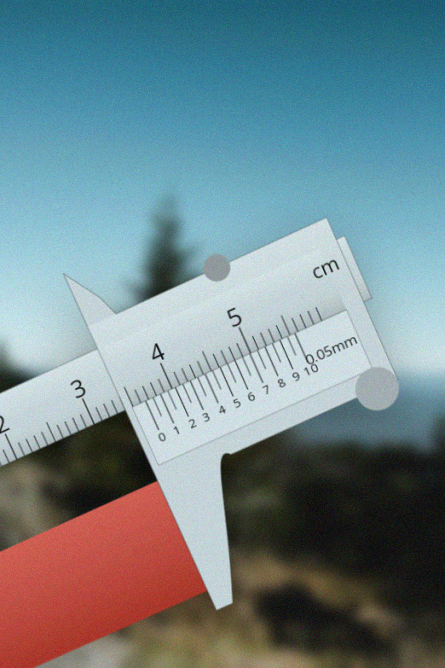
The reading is 36.6mm
